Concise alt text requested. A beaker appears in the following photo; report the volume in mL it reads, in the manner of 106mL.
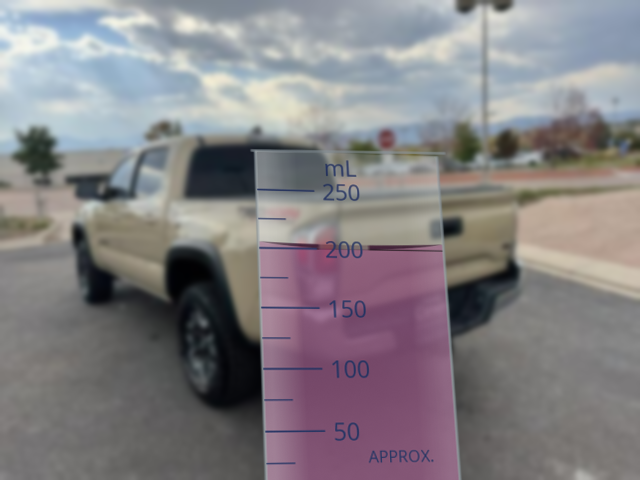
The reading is 200mL
